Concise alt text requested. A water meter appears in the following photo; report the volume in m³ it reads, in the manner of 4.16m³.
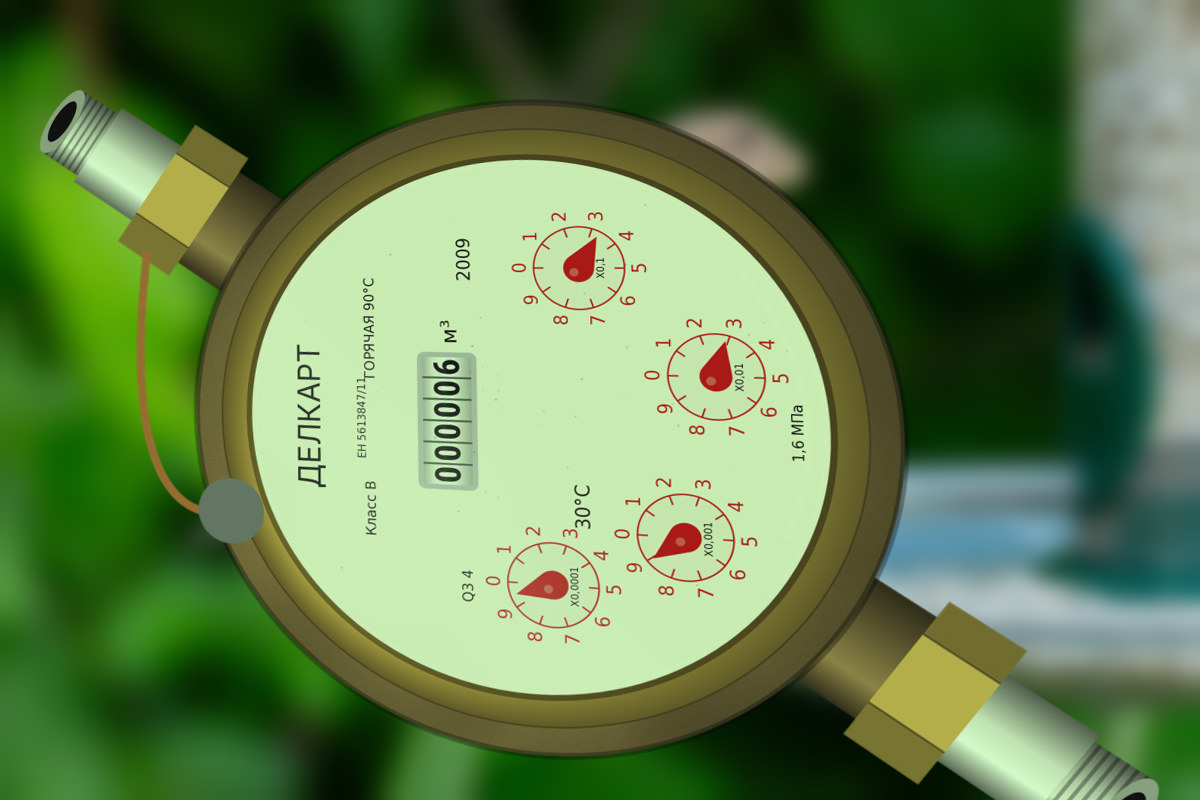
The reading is 6.3289m³
